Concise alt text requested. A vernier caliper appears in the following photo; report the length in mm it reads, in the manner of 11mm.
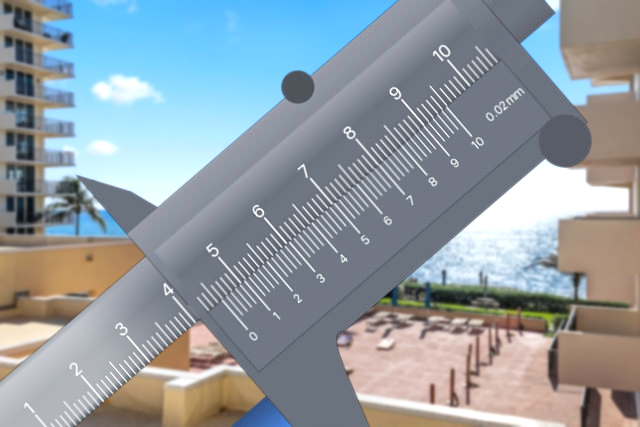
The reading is 45.8mm
